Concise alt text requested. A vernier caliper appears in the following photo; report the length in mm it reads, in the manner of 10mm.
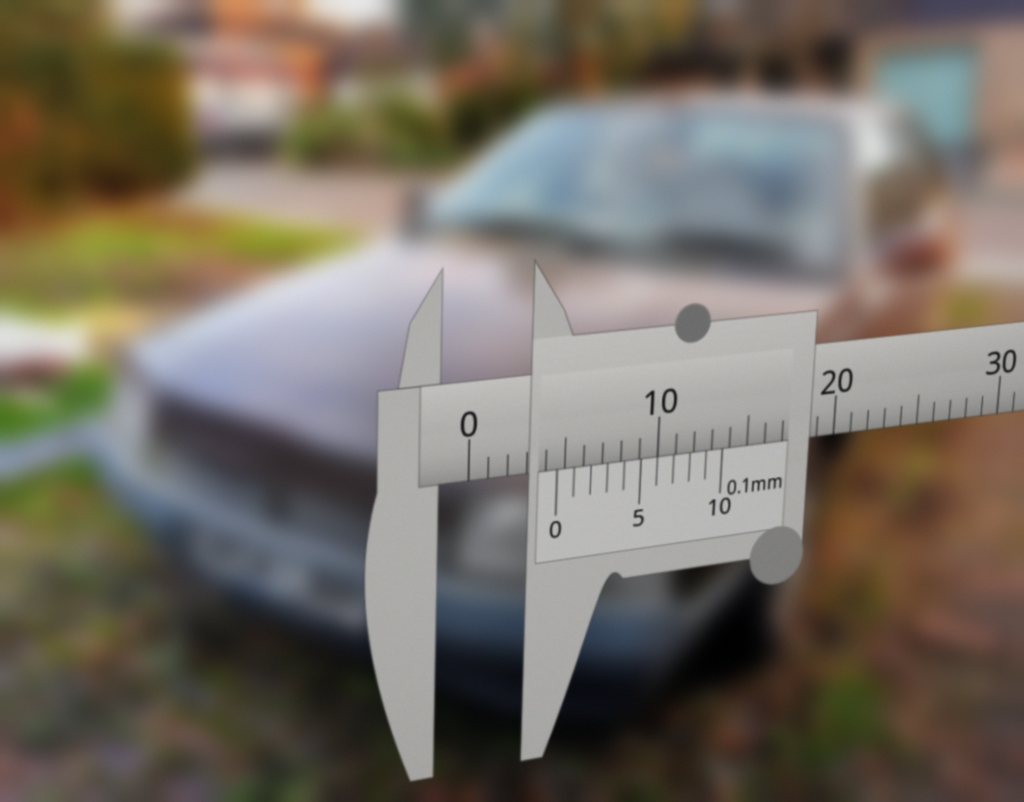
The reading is 4.6mm
